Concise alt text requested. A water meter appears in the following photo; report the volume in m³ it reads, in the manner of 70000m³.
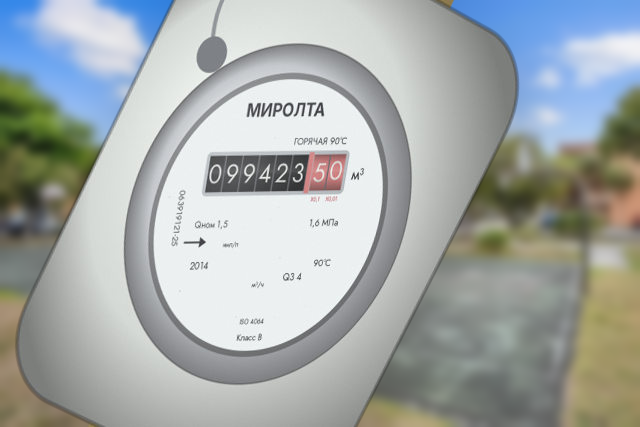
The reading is 99423.50m³
